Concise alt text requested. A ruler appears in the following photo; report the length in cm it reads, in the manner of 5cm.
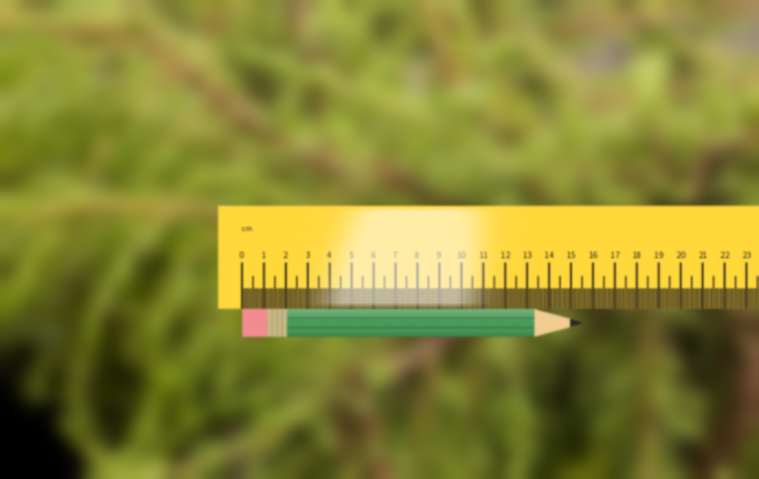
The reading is 15.5cm
